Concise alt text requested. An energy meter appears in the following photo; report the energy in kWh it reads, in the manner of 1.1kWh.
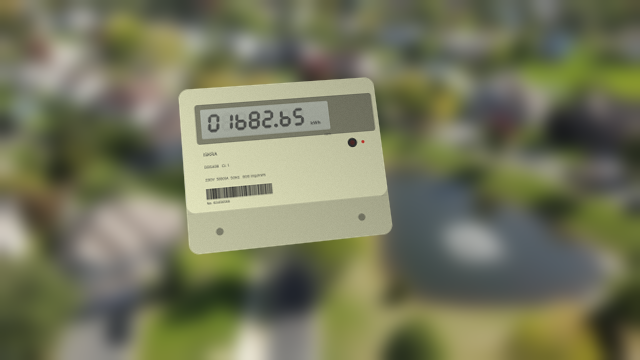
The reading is 1682.65kWh
